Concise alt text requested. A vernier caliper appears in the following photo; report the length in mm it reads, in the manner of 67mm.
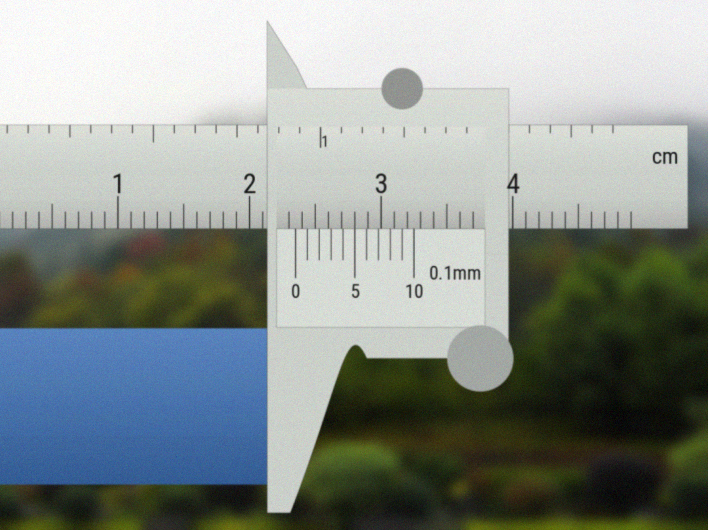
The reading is 23.5mm
